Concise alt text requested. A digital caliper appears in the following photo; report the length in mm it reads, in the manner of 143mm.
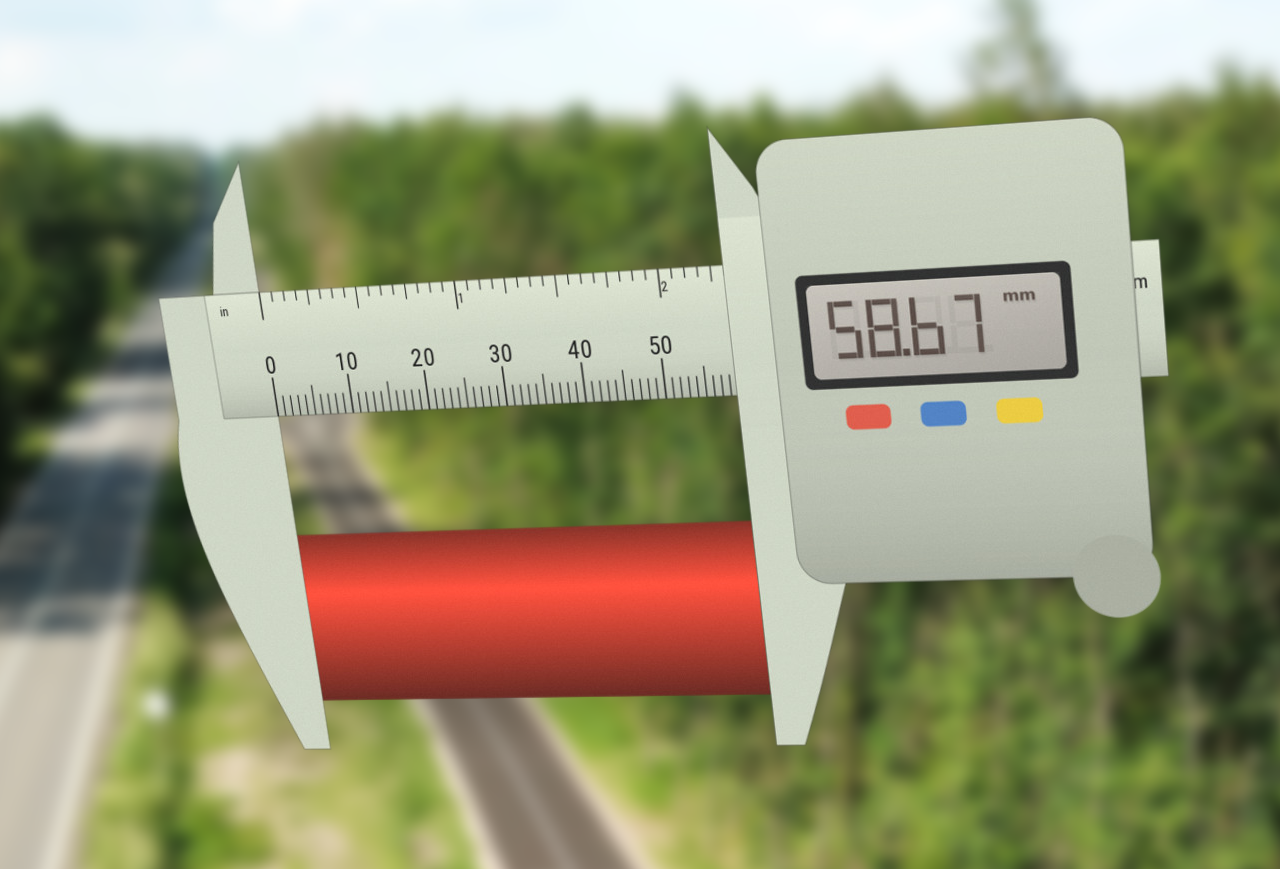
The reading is 58.67mm
